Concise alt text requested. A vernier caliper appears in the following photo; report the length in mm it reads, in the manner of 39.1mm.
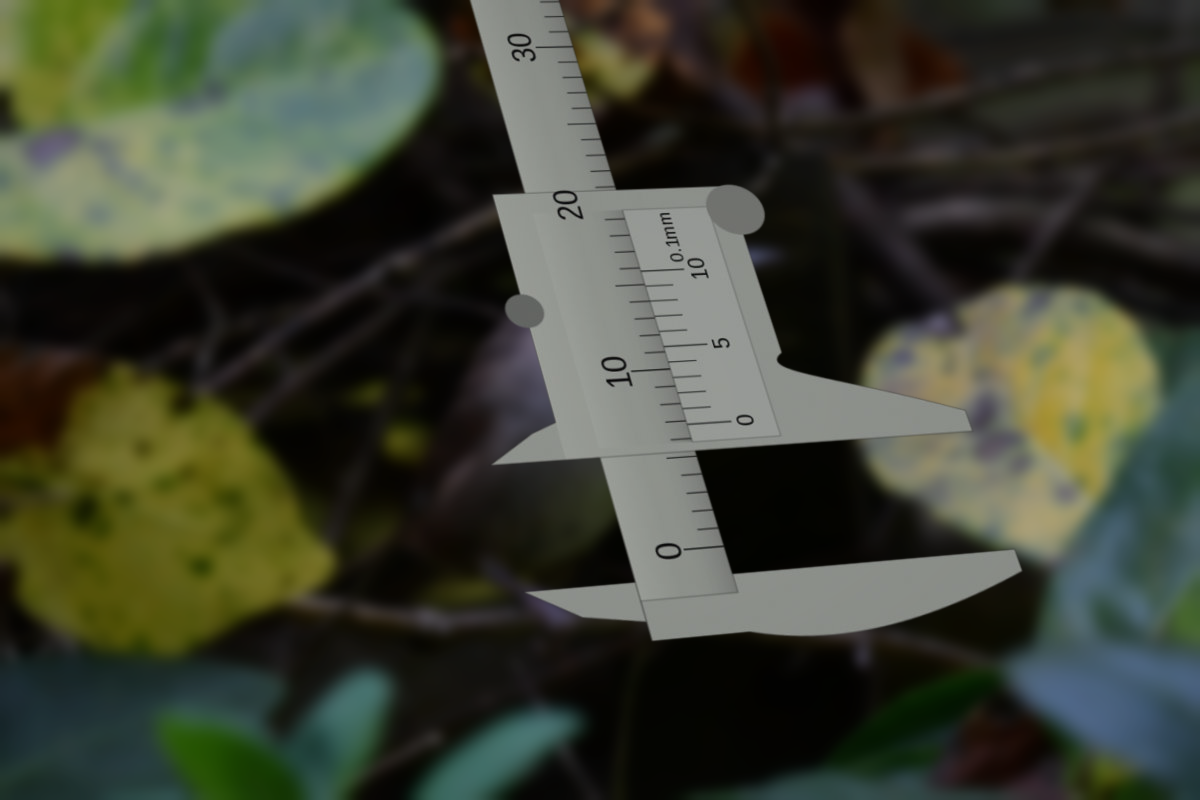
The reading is 6.8mm
